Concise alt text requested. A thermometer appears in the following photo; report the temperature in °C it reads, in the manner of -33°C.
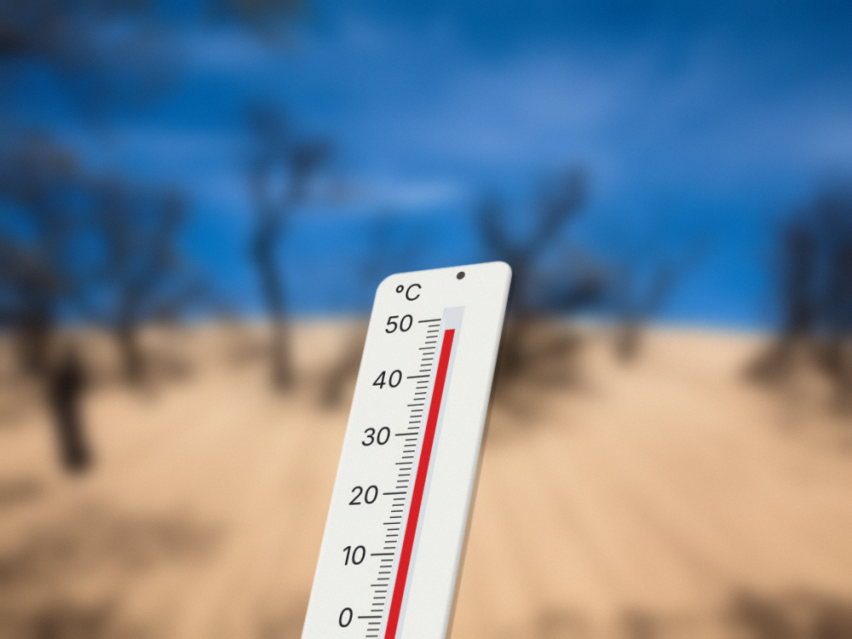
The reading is 48°C
